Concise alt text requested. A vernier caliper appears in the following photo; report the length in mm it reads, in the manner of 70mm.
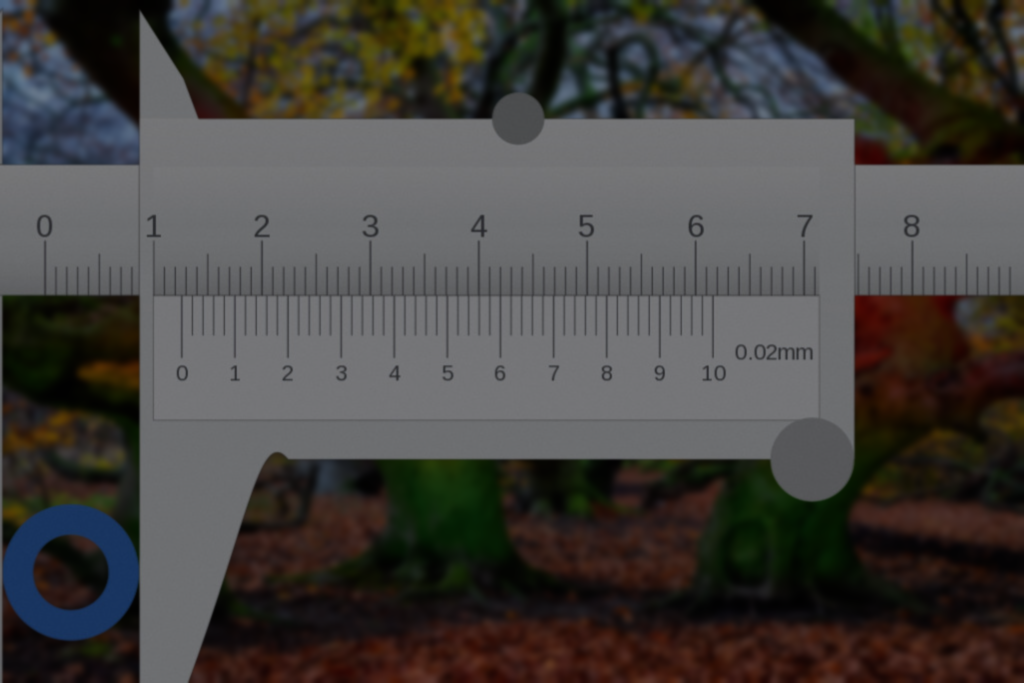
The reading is 12.6mm
